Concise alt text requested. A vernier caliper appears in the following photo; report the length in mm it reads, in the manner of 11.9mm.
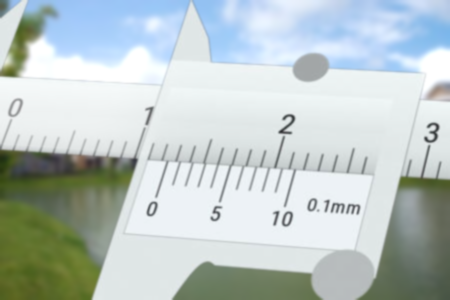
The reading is 12.4mm
